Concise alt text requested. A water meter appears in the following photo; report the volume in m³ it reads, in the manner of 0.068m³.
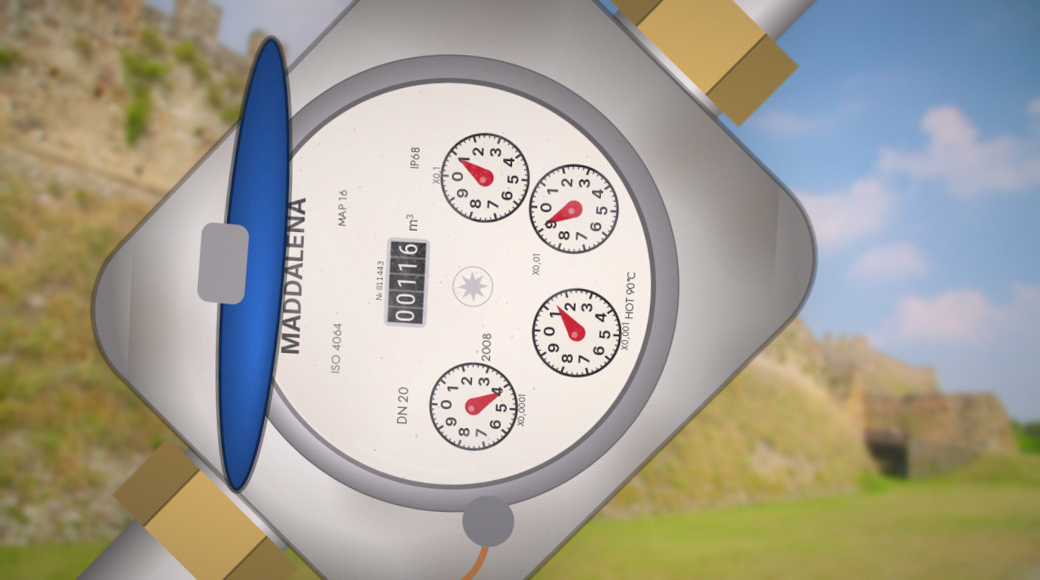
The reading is 116.0914m³
